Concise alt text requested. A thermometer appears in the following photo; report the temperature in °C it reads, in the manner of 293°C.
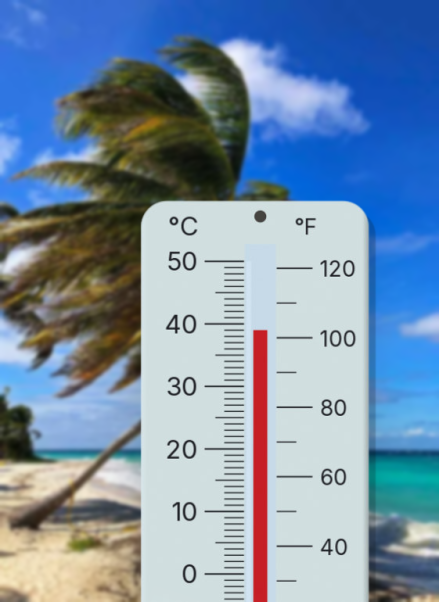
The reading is 39°C
